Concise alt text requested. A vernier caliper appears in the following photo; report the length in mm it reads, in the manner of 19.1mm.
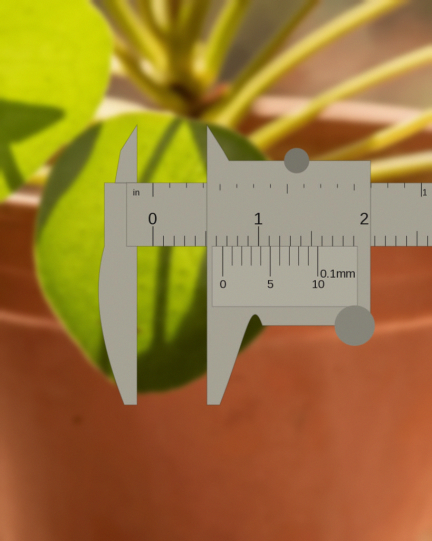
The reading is 6.6mm
